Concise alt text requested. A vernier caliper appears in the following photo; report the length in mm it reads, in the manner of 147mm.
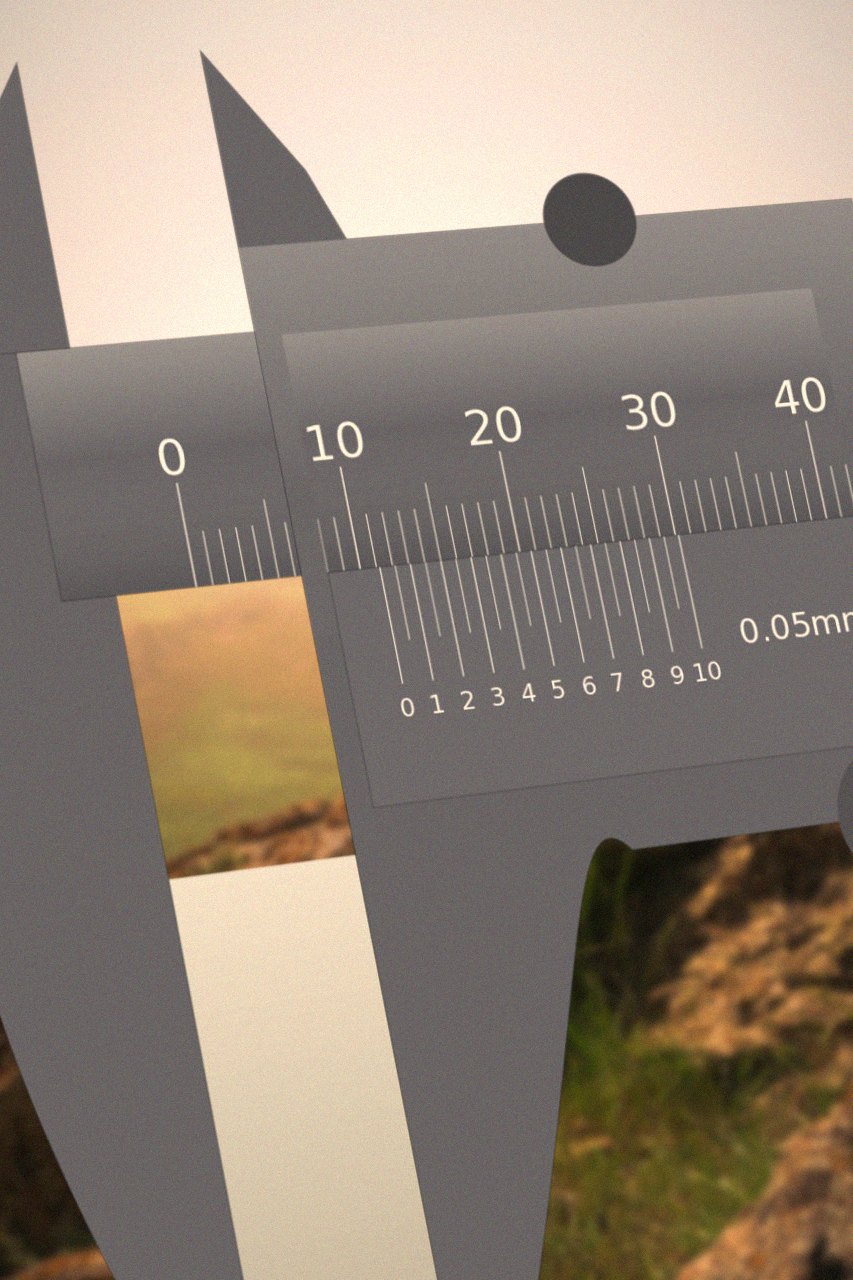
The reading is 11.2mm
